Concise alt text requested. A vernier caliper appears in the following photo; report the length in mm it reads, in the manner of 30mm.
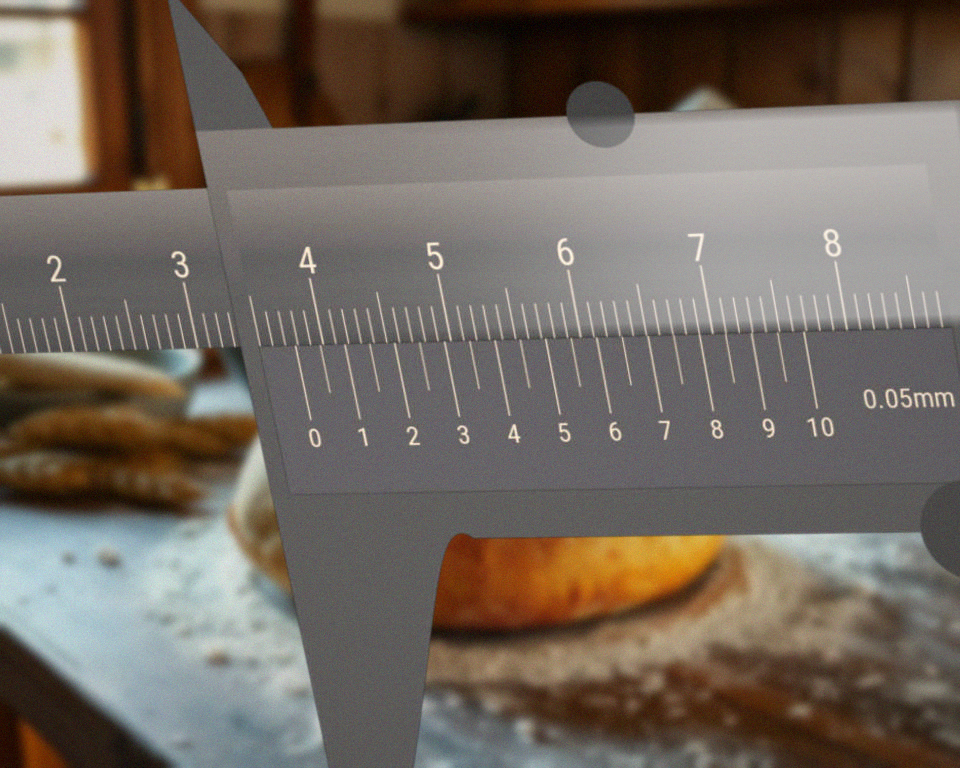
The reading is 37.8mm
